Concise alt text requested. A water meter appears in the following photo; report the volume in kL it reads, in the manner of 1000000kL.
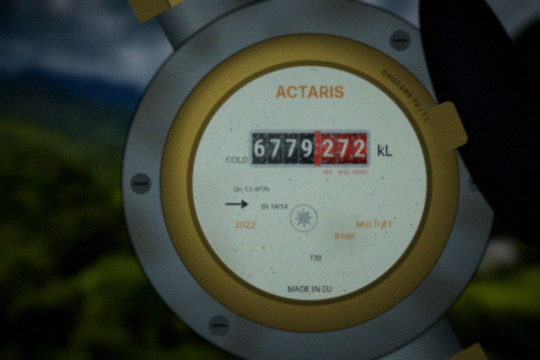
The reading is 6779.272kL
